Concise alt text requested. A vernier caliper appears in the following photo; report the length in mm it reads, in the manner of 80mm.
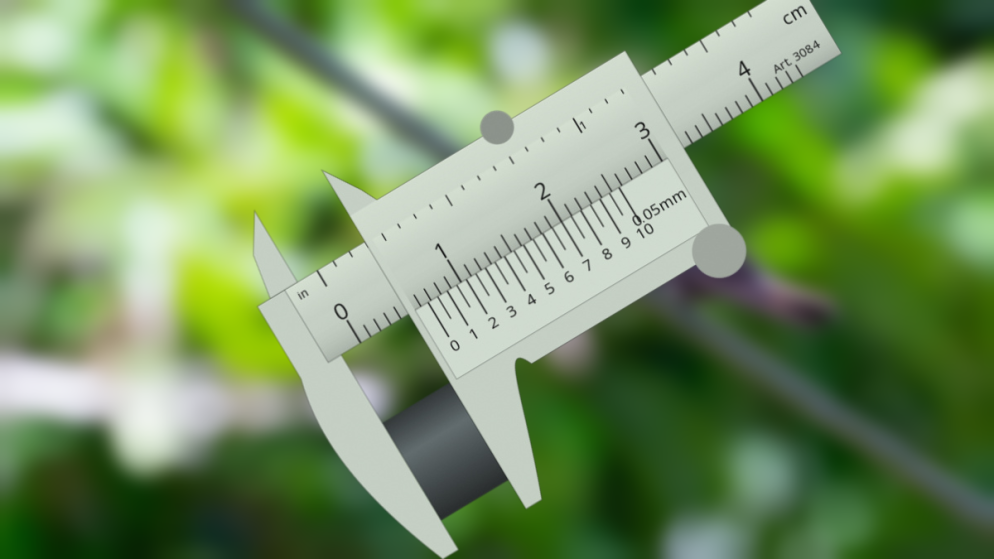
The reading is 6.7mm
